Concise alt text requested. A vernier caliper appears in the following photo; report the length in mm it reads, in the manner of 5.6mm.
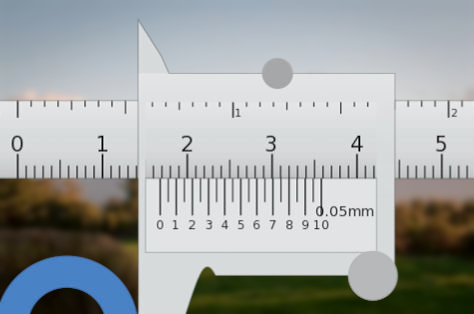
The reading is 16.8mm
